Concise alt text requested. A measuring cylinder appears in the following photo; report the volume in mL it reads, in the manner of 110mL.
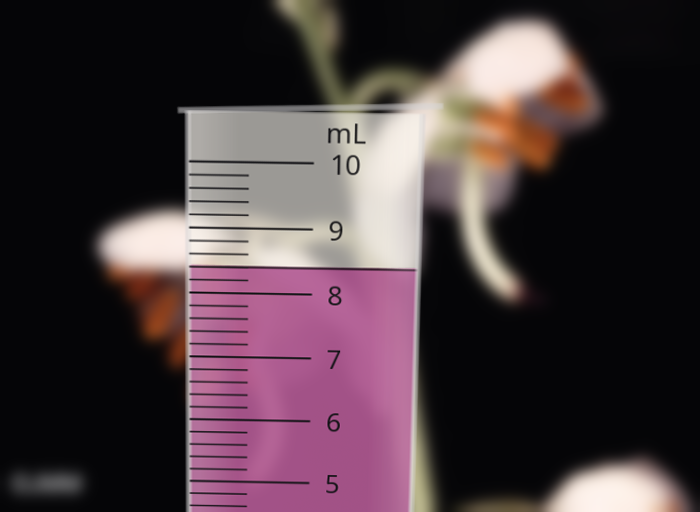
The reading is 8.4mL
